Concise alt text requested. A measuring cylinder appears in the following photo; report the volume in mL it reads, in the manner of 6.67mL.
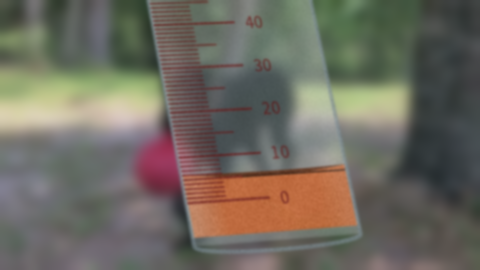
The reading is 5mL
